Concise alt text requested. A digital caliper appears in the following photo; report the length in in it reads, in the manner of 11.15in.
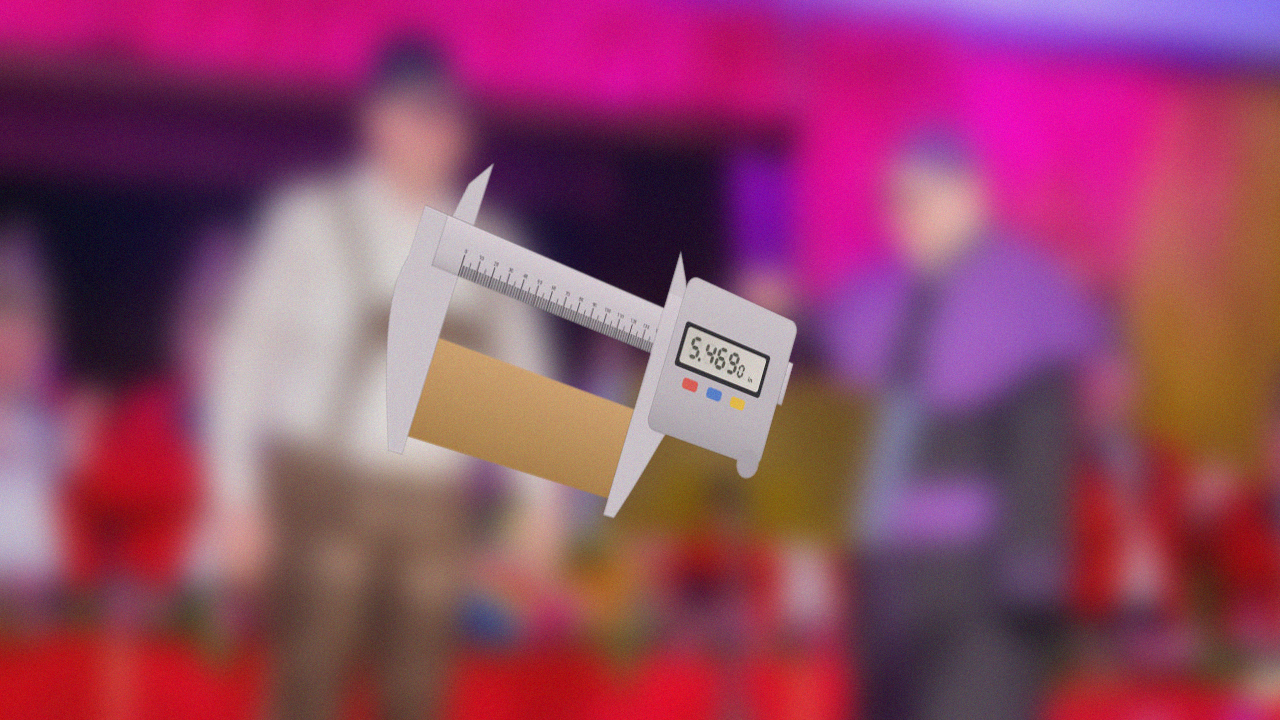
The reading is 5.4690in
